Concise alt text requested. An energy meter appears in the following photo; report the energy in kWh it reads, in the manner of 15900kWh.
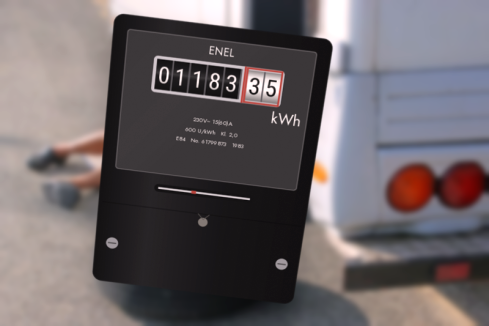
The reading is 1183.35kWh
